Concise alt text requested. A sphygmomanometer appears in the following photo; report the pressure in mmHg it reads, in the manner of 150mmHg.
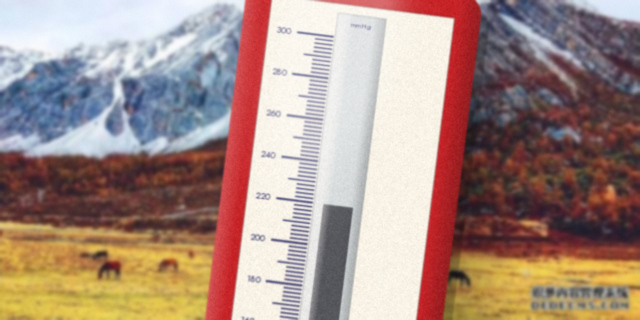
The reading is 220mmHg
